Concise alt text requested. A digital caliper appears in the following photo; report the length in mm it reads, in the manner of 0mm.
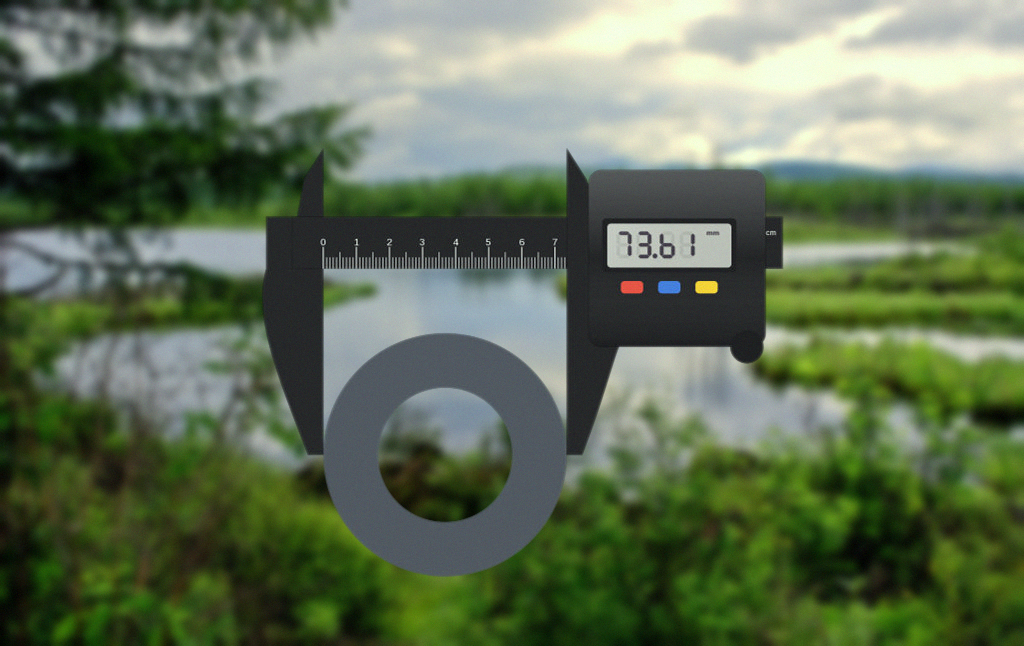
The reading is 73.61mm
